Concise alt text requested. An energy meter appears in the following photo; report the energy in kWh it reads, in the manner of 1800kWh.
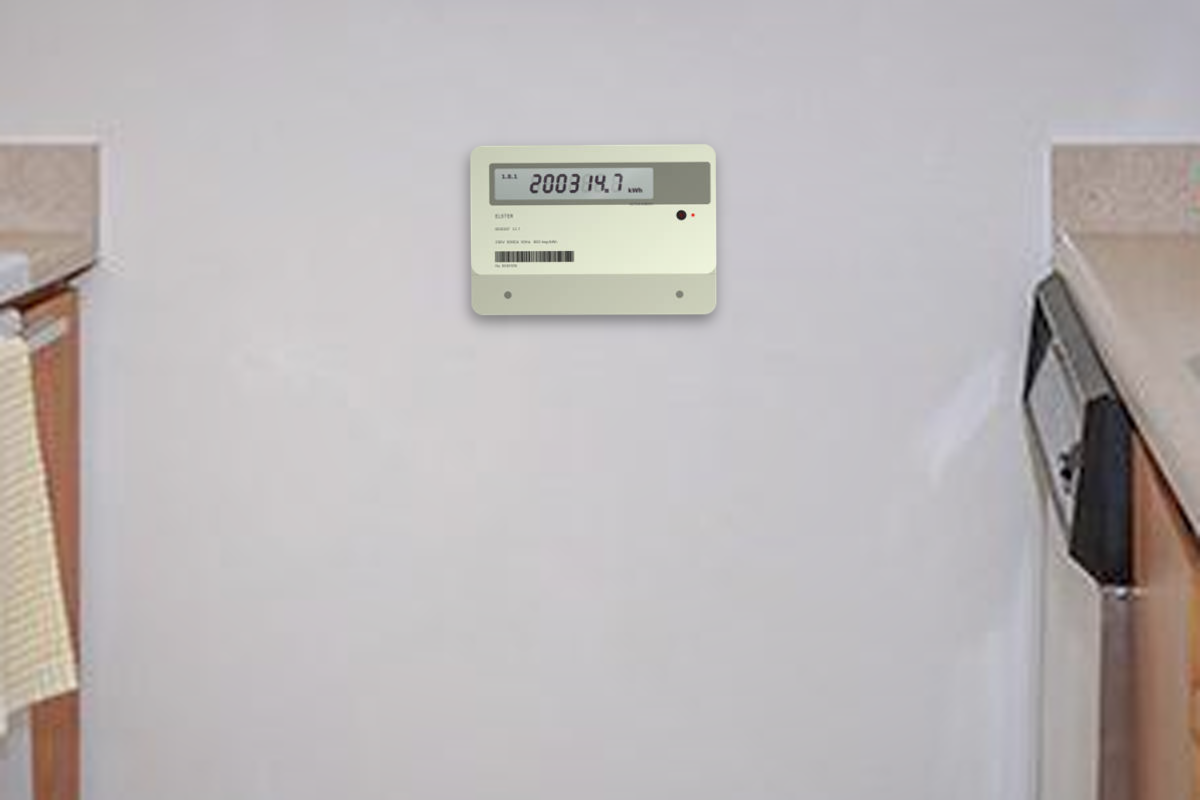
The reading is 200314.7kWh
